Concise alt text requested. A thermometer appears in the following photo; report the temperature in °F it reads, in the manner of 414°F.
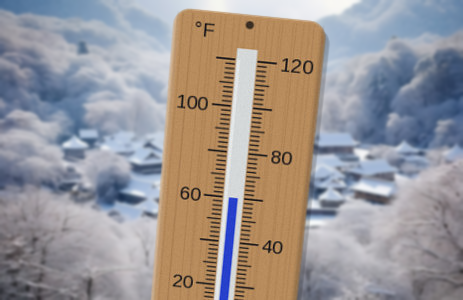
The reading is 60°F
